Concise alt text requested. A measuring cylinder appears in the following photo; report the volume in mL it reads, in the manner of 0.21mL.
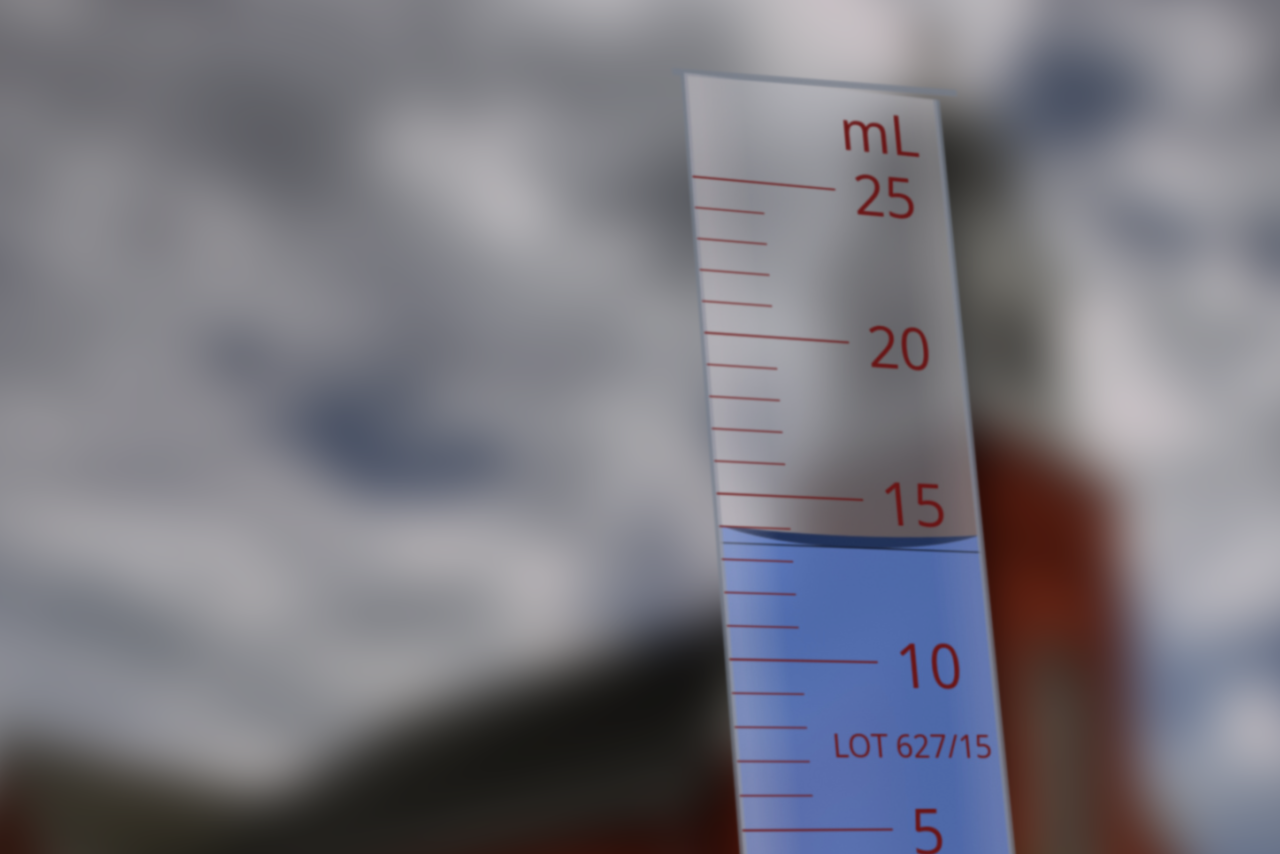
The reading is 13.5mL
